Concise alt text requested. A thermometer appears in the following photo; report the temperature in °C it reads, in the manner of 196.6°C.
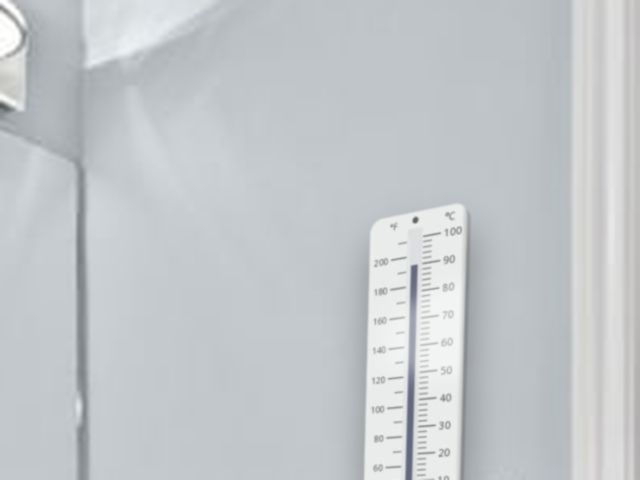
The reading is 90°C
